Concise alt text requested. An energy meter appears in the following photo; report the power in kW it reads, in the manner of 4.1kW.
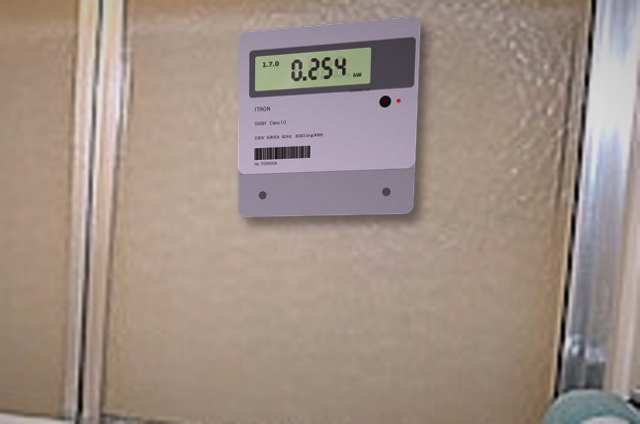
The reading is 0.254kW
